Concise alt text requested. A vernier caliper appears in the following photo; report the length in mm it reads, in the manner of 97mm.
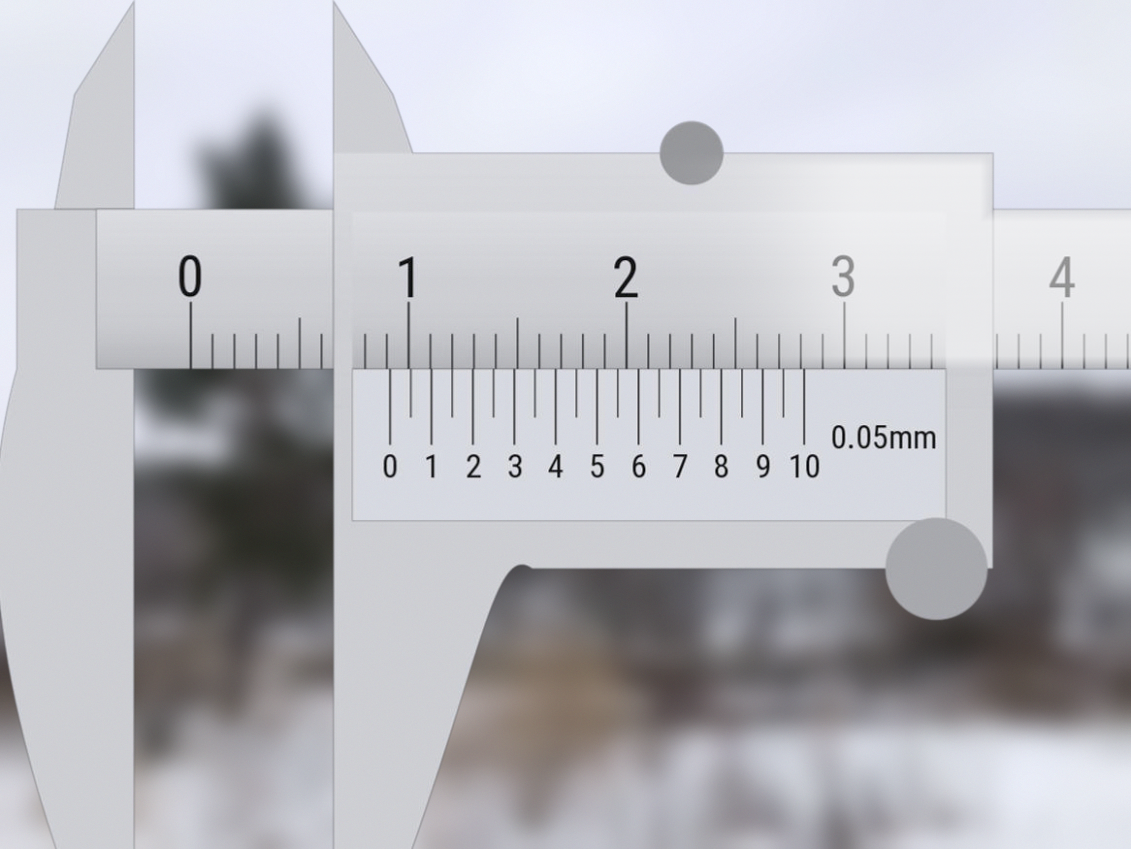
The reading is 9.15mm
